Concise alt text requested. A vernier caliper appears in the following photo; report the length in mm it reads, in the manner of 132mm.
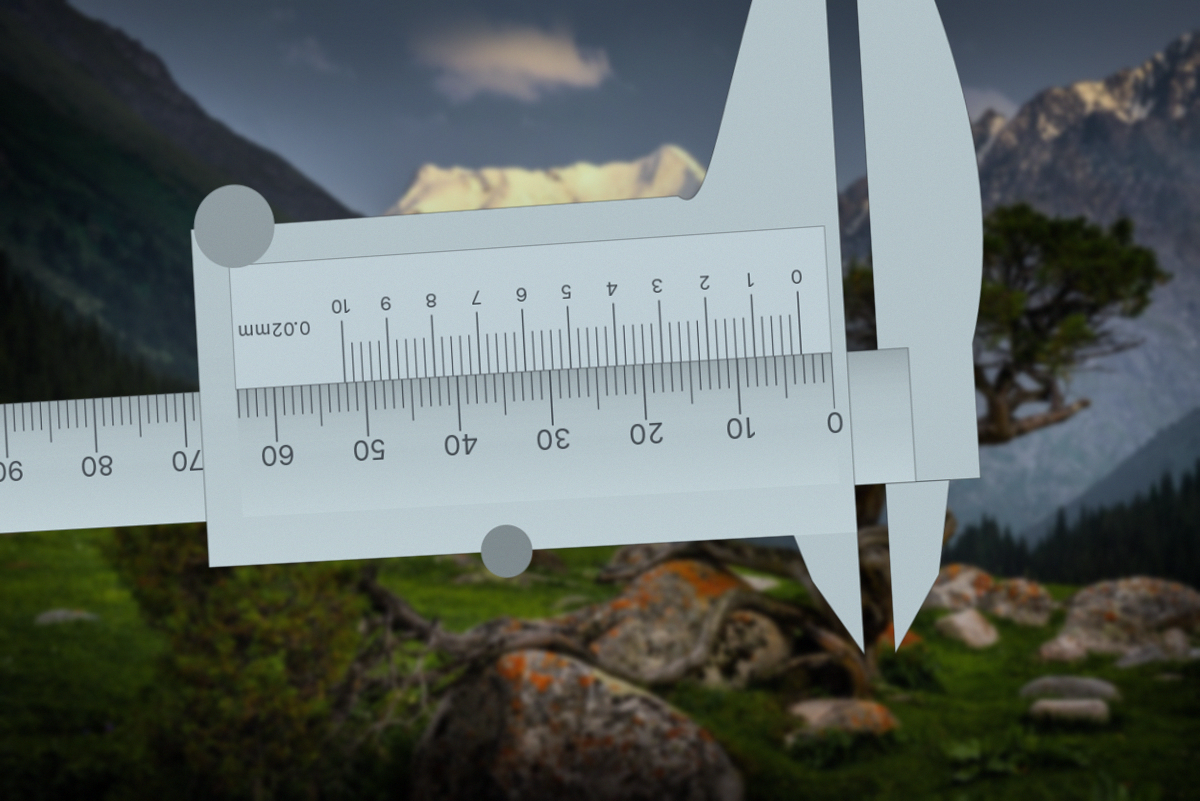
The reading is 3.2mm
